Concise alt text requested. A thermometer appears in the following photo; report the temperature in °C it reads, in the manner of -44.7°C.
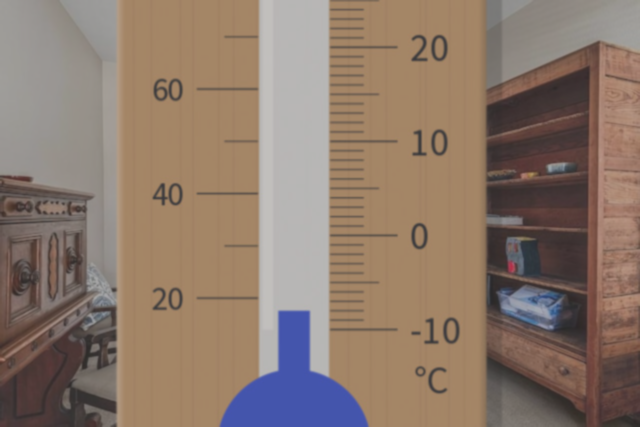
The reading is -8°C
